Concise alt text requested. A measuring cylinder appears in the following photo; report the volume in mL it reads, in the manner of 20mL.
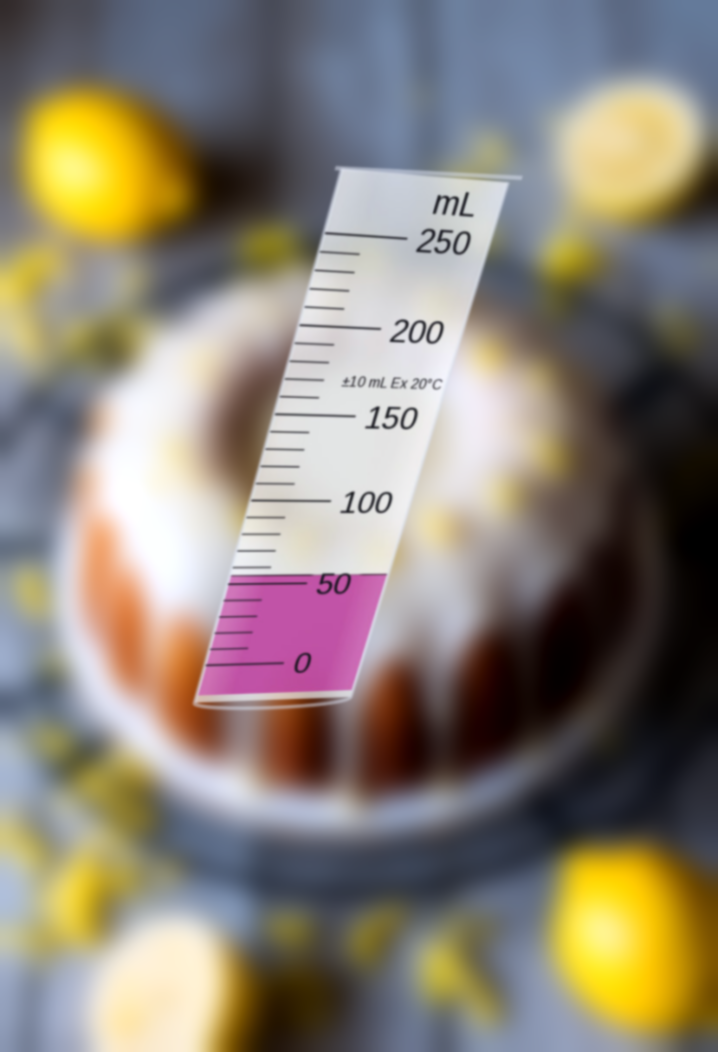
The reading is 55mL
